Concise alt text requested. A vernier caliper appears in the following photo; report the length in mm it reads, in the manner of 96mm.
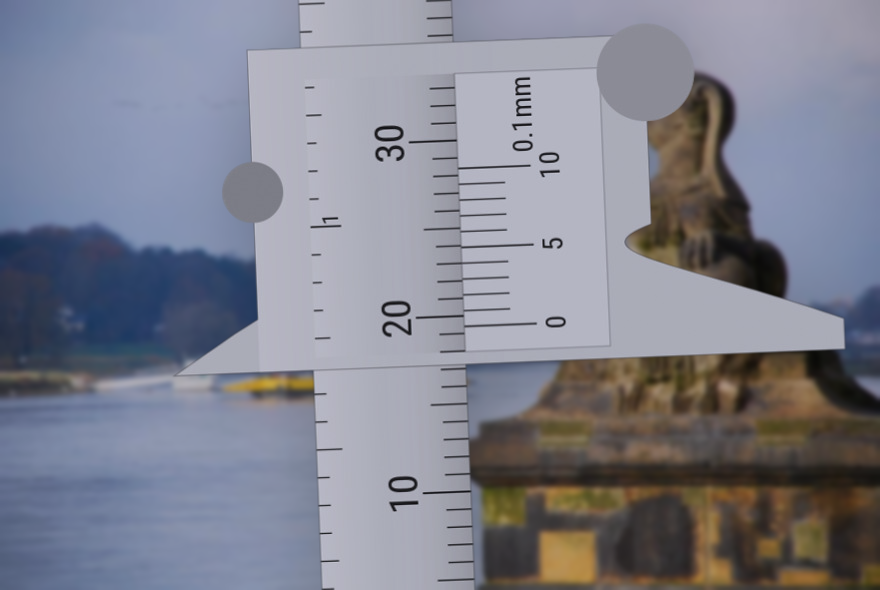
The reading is 19.4mm
